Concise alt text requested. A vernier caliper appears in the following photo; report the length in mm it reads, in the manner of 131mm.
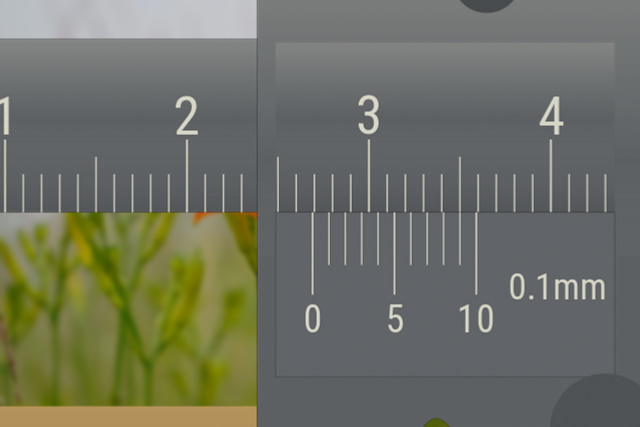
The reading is 26.9mm
